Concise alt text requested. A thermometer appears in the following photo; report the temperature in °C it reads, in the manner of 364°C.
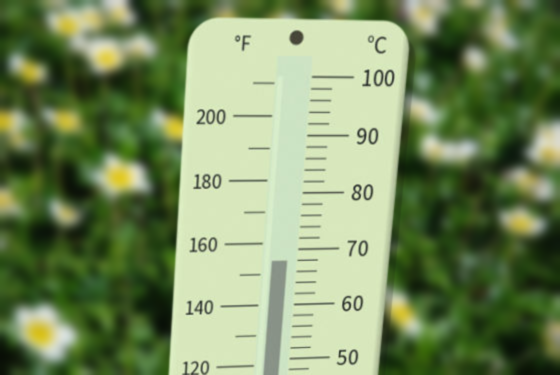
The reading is 68°C
